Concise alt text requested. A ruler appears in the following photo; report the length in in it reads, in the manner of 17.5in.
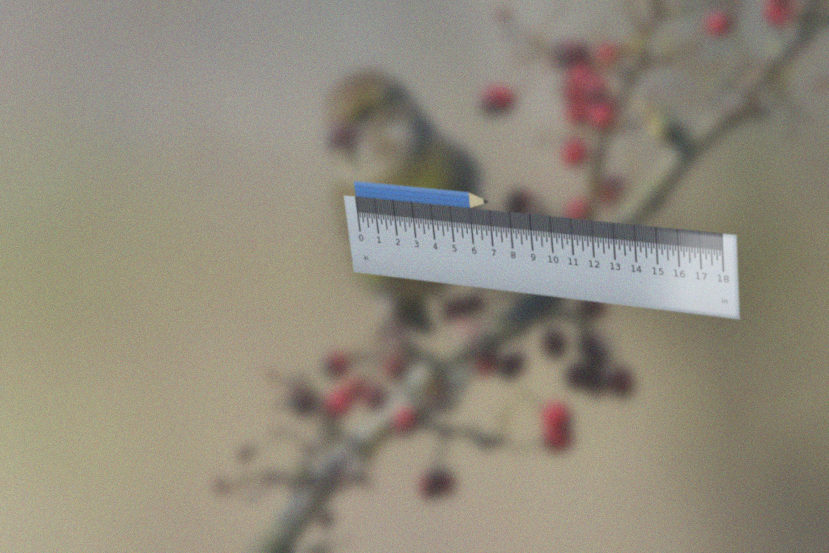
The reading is 7in
